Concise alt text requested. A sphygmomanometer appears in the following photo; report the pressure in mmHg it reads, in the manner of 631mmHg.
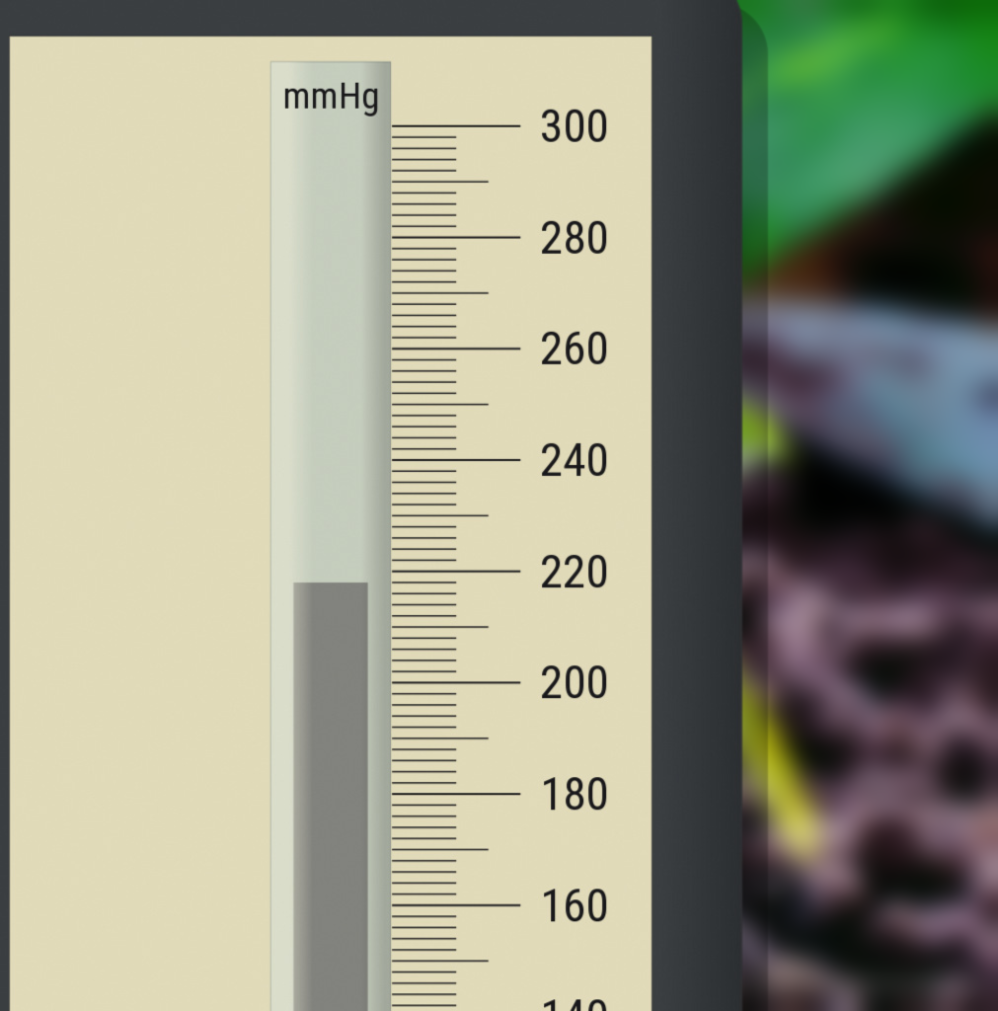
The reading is 218mmHg
